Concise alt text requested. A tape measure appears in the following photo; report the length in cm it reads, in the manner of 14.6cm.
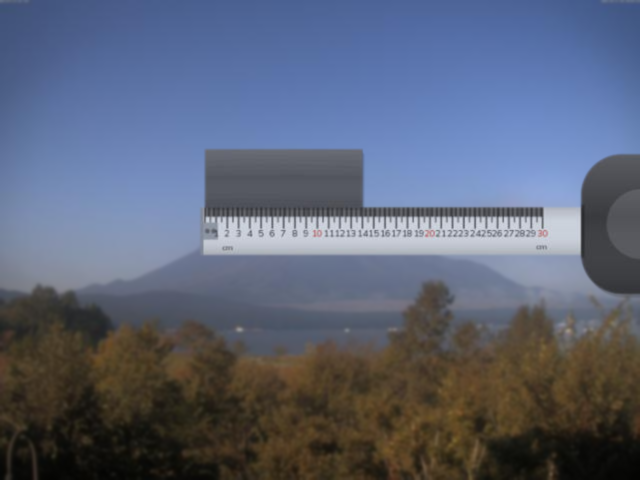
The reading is 14cm
